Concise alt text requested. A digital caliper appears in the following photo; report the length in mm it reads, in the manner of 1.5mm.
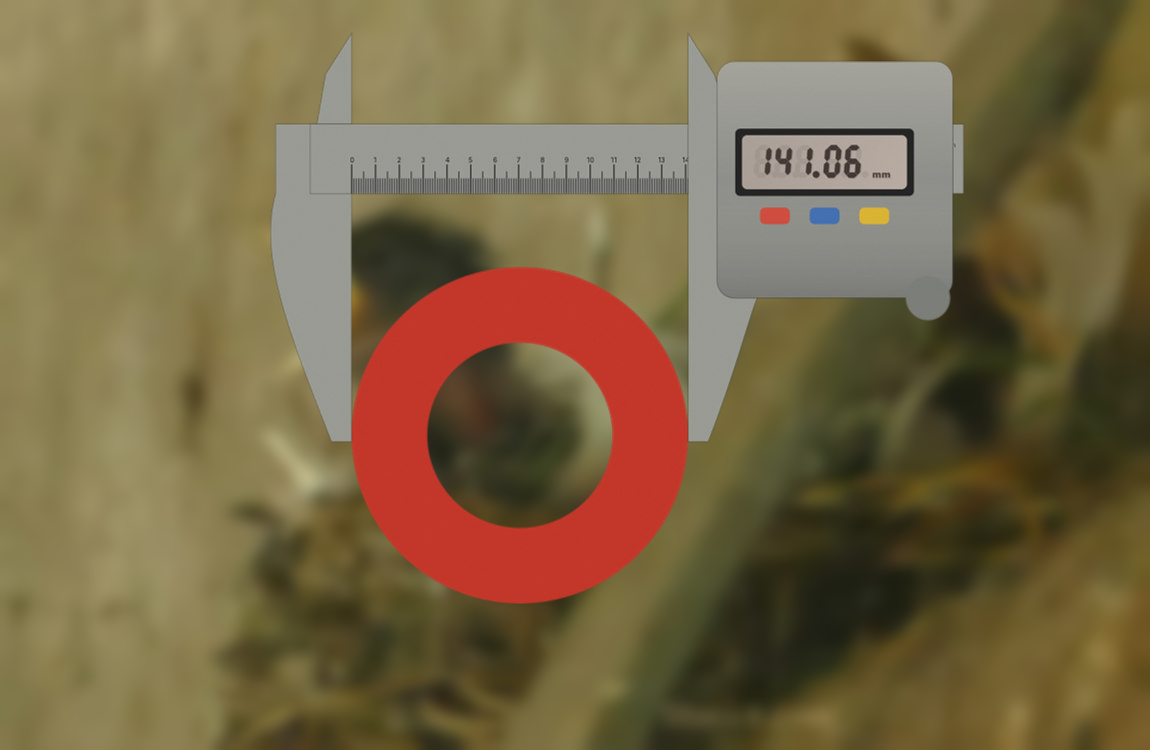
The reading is 141.06mm
